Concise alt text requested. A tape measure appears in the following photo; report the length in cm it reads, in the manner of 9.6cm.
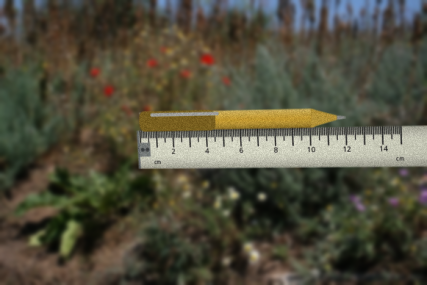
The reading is 12cm
